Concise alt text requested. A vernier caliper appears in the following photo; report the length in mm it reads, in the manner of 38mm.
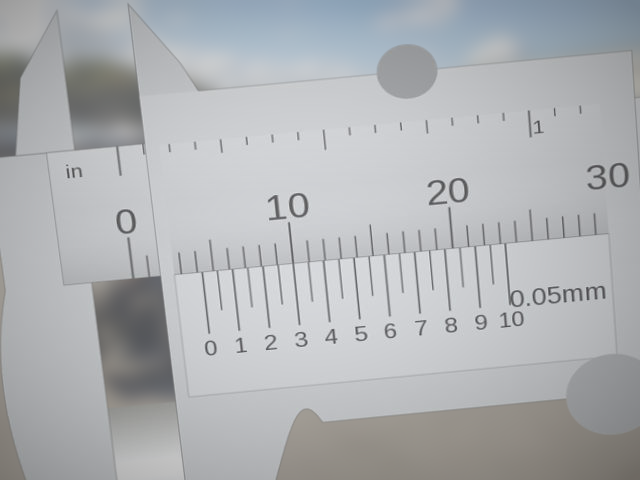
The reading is 4.3mm
